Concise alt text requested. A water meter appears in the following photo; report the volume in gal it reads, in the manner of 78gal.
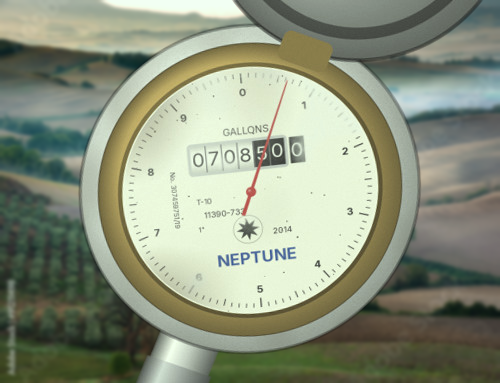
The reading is 708500.6gal
